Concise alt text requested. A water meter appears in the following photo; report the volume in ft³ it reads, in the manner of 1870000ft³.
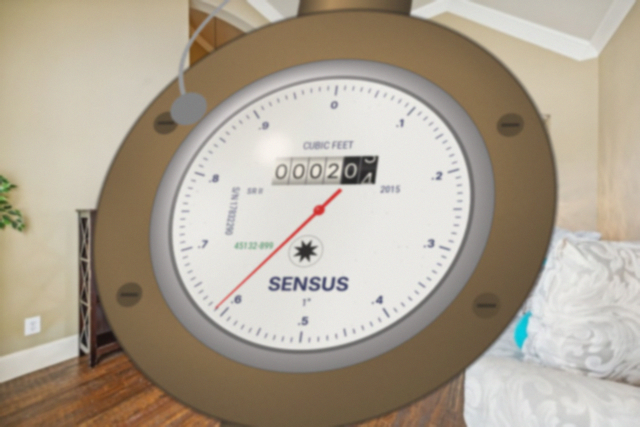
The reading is 203.61ft³
